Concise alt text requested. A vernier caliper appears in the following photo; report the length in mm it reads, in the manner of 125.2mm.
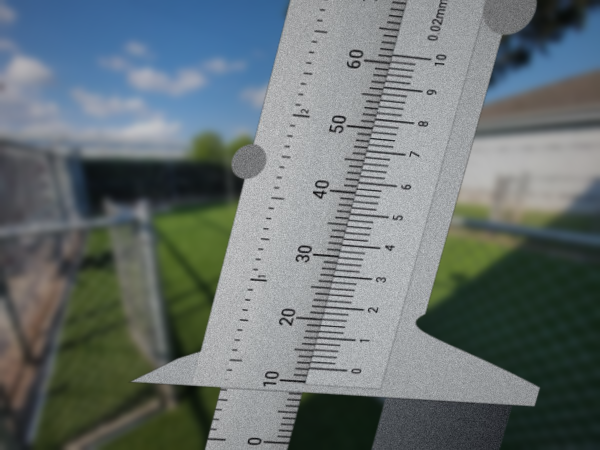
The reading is 12.2mm
